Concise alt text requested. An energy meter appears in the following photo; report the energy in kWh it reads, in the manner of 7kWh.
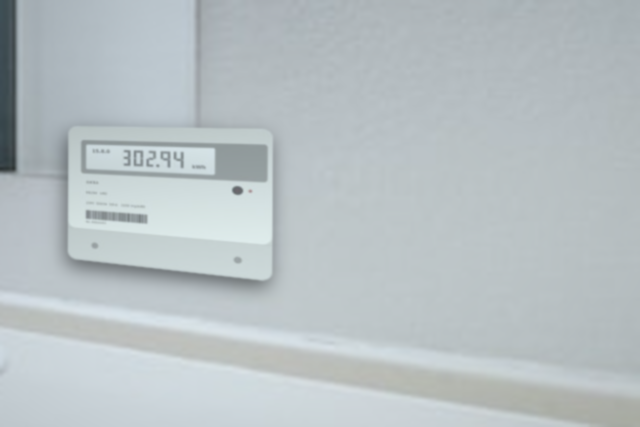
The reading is 302.94kWh
